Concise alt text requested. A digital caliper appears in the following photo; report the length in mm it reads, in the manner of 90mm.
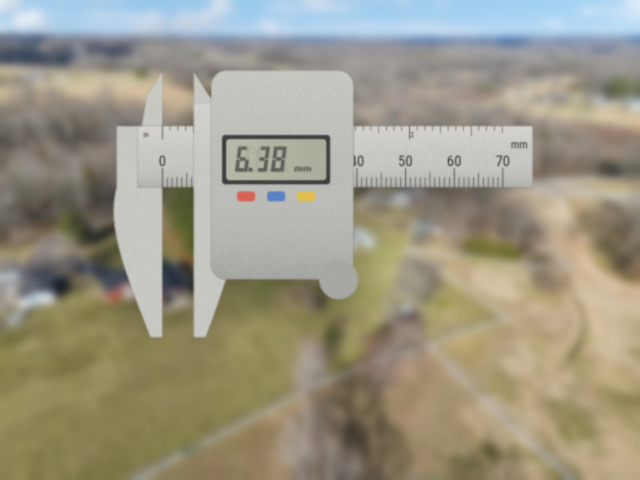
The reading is 6.38mm
